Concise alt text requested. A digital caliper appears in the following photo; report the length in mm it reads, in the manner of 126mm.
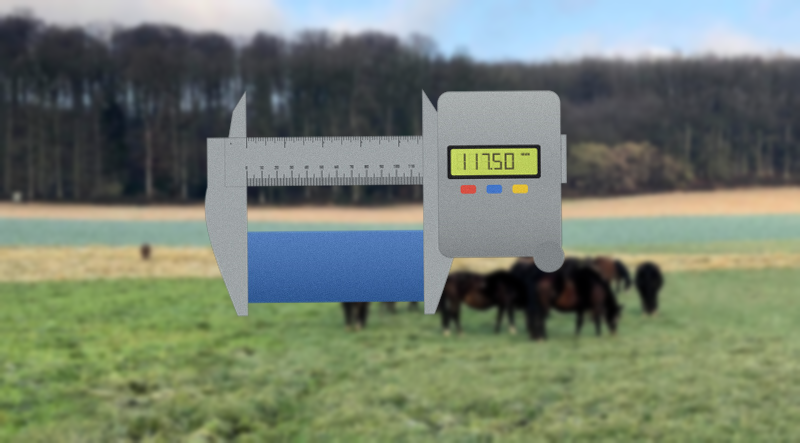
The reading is 117.50mm
